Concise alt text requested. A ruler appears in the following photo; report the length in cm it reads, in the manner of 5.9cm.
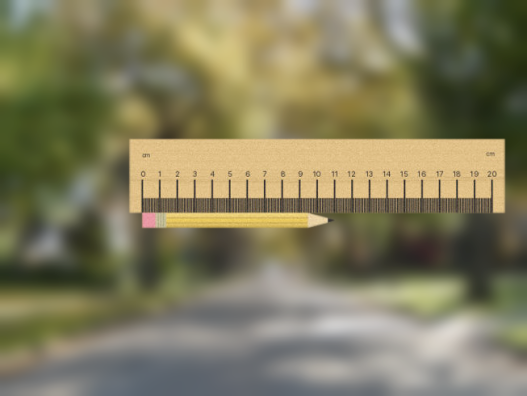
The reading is 11cm
